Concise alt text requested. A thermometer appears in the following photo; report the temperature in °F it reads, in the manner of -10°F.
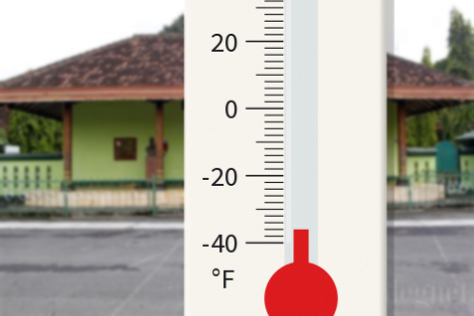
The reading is -36°F
